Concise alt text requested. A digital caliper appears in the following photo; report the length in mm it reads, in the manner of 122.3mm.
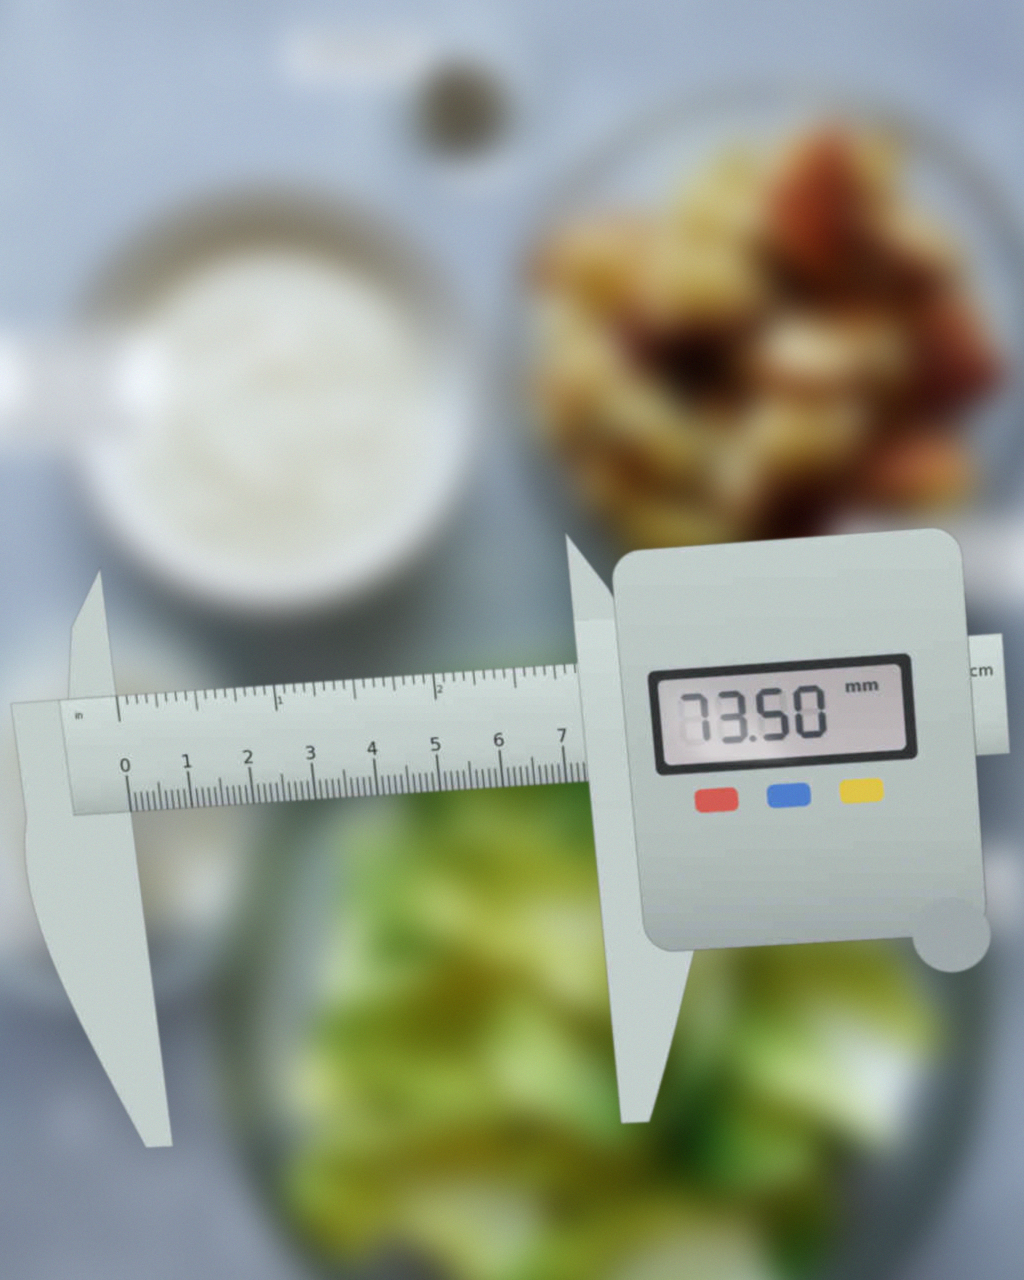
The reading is 73.50mm
